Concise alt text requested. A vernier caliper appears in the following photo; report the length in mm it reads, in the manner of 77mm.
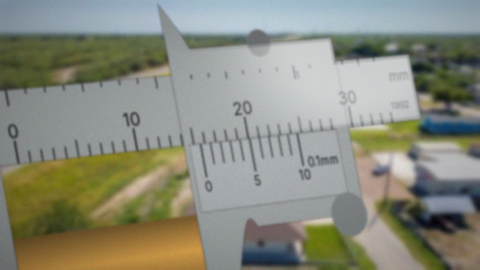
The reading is 15.6mm
